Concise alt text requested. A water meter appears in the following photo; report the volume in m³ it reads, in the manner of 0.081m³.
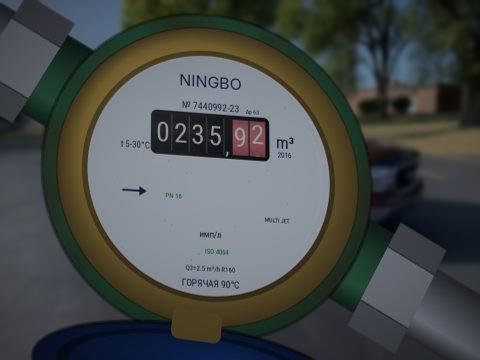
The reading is 235.92m³
